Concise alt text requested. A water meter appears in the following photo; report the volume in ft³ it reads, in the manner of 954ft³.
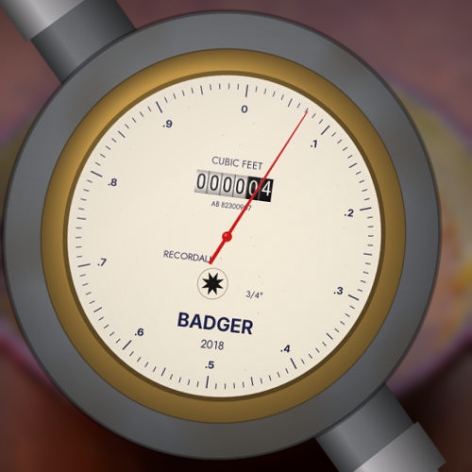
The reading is 4.07ft³
